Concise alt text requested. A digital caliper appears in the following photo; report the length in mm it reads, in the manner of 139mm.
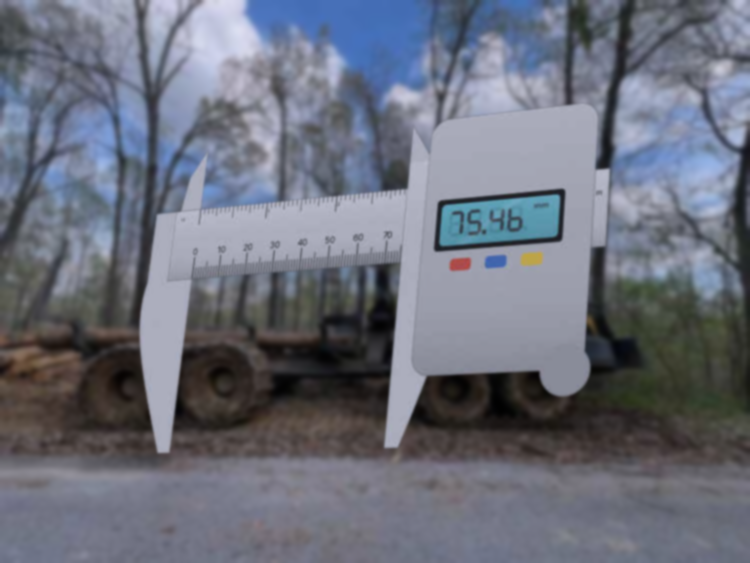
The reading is 75.46mm
